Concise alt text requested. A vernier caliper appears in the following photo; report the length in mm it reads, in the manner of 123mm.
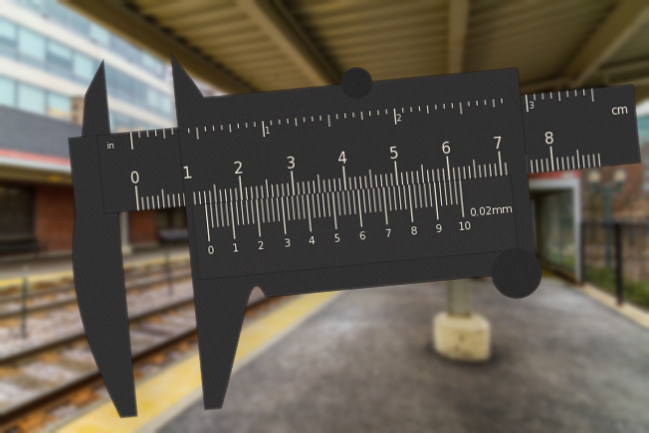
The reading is 13.0mm
